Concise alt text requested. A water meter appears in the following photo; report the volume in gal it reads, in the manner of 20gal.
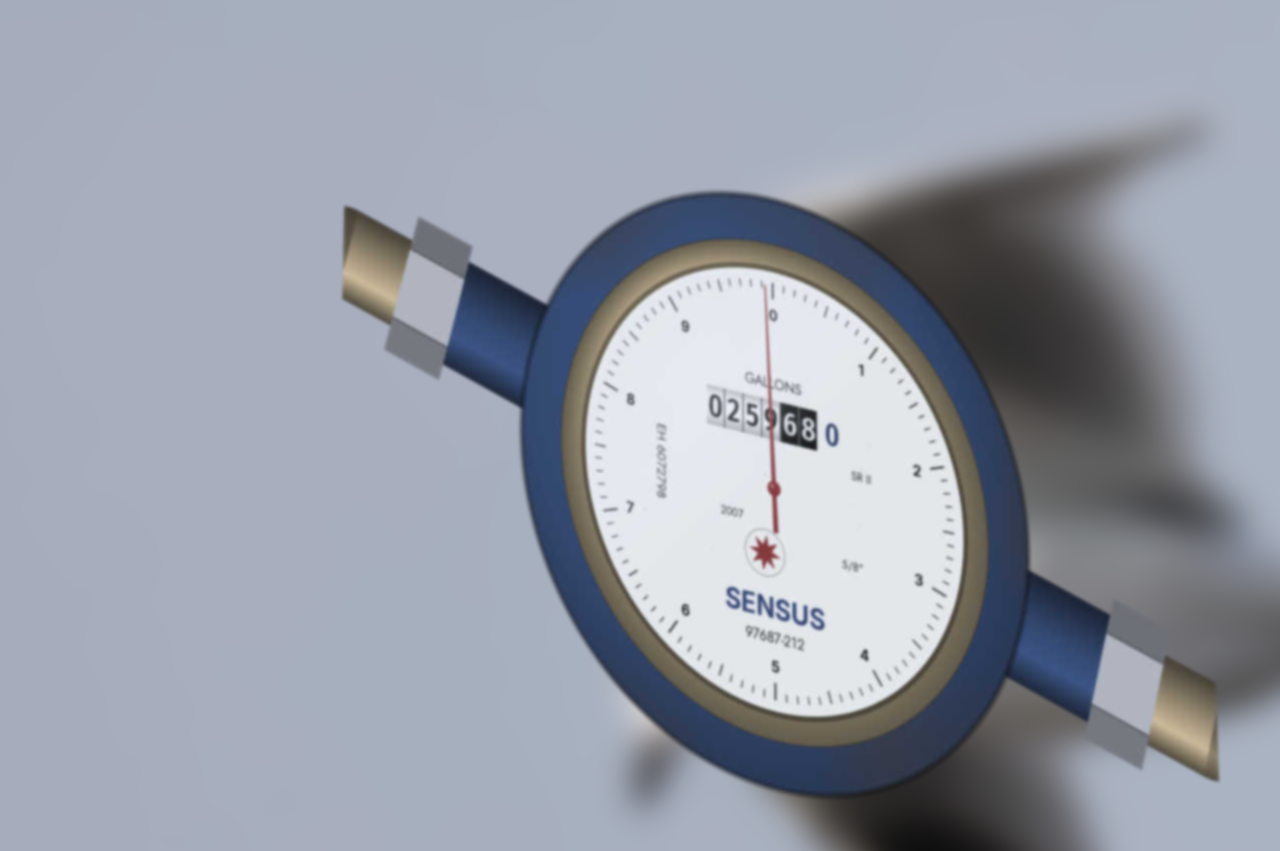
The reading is 259679.9gal
